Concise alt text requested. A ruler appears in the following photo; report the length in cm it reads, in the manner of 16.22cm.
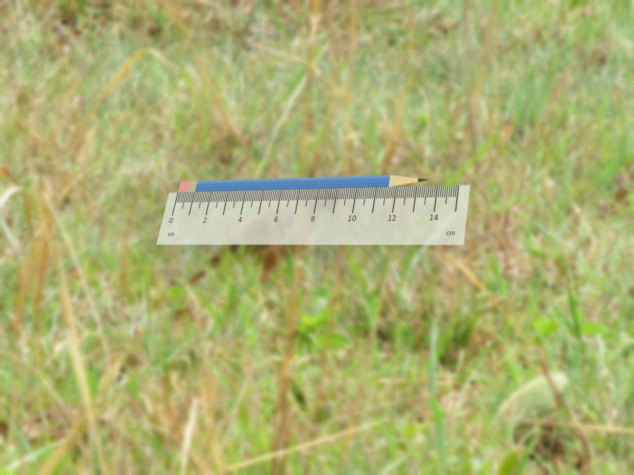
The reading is 13.5cm
